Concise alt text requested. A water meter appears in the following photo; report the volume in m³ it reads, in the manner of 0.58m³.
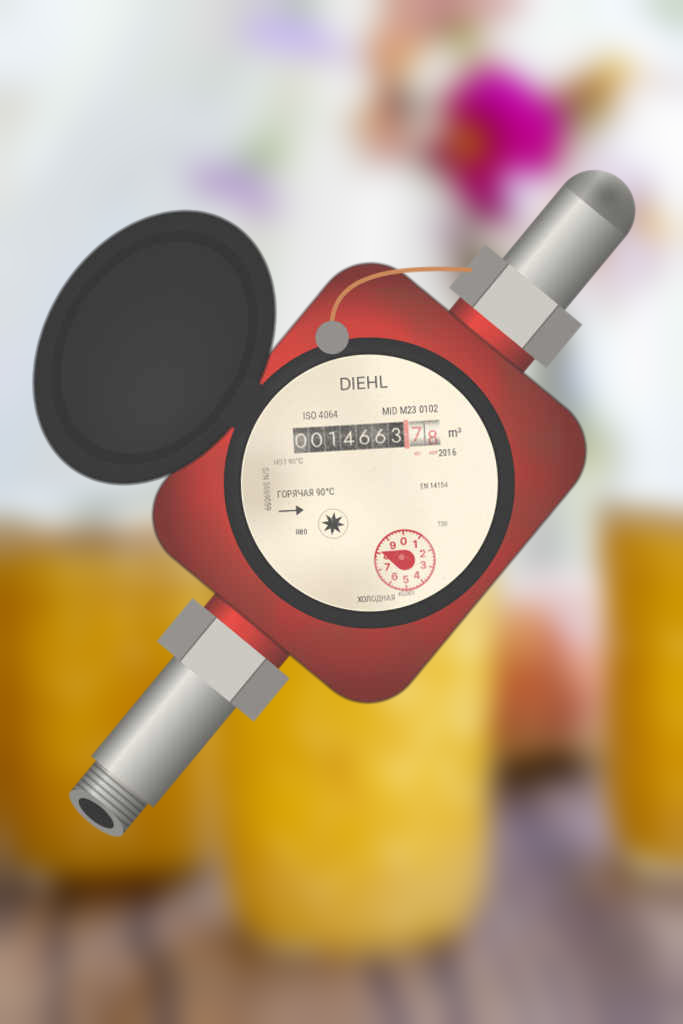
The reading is 14663.778m³
